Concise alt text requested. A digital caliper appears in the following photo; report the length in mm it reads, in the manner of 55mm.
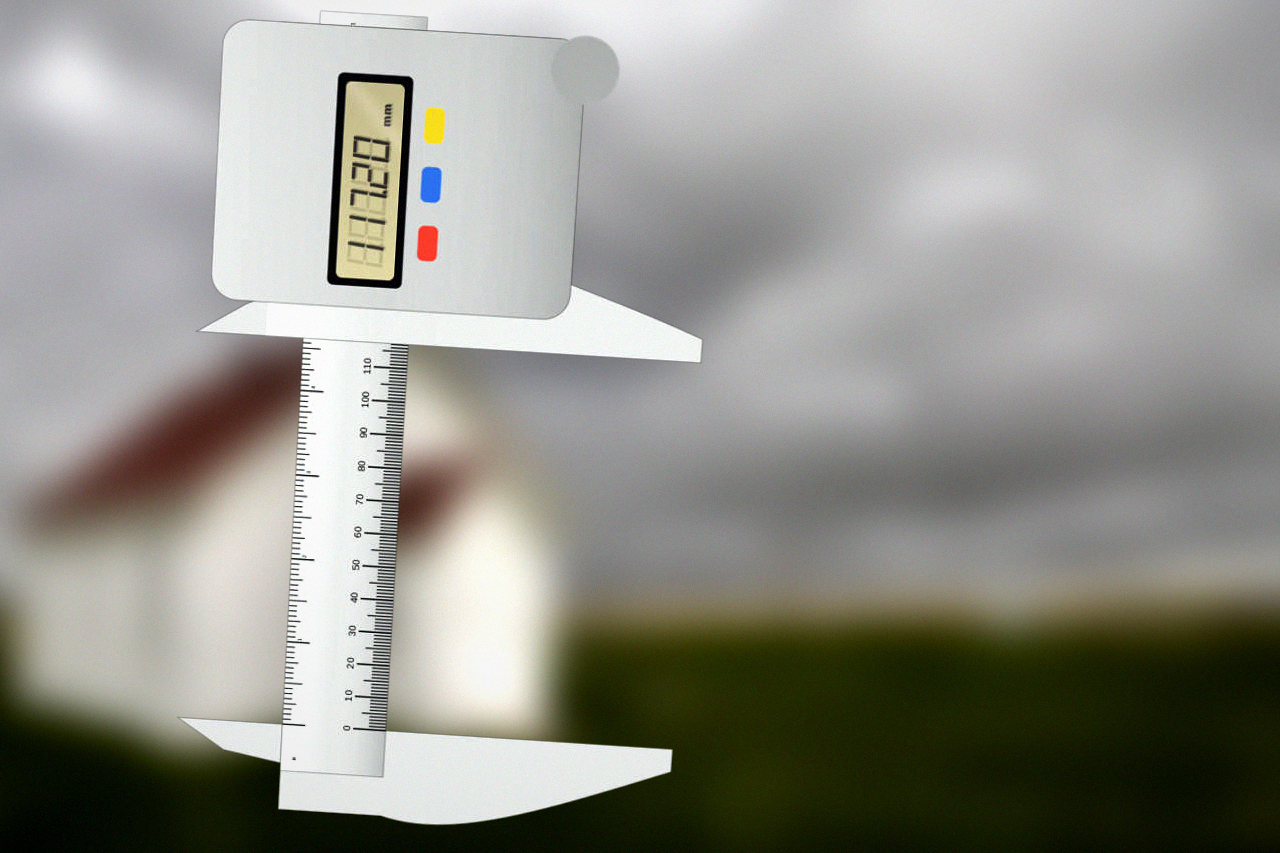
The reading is 117.20mm
